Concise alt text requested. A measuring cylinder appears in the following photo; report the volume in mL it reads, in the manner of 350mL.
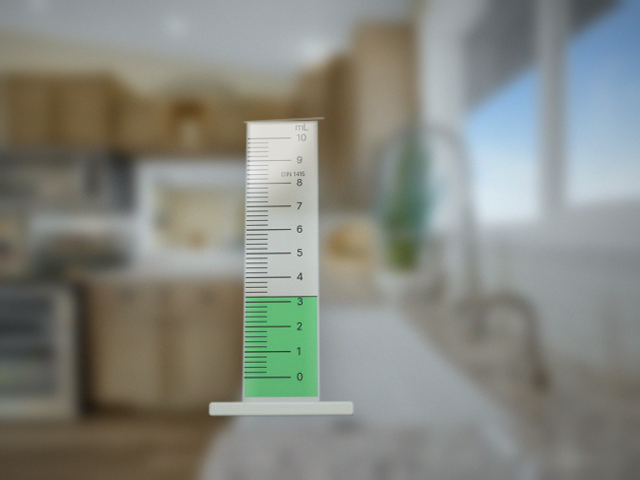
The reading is 3.2mL
